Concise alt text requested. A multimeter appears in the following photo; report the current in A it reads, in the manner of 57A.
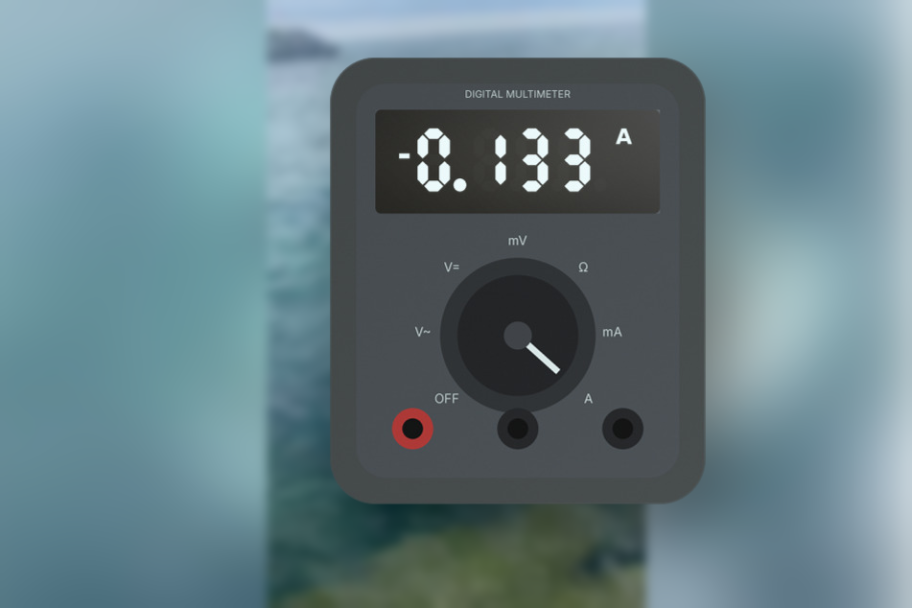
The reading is -0.133A
